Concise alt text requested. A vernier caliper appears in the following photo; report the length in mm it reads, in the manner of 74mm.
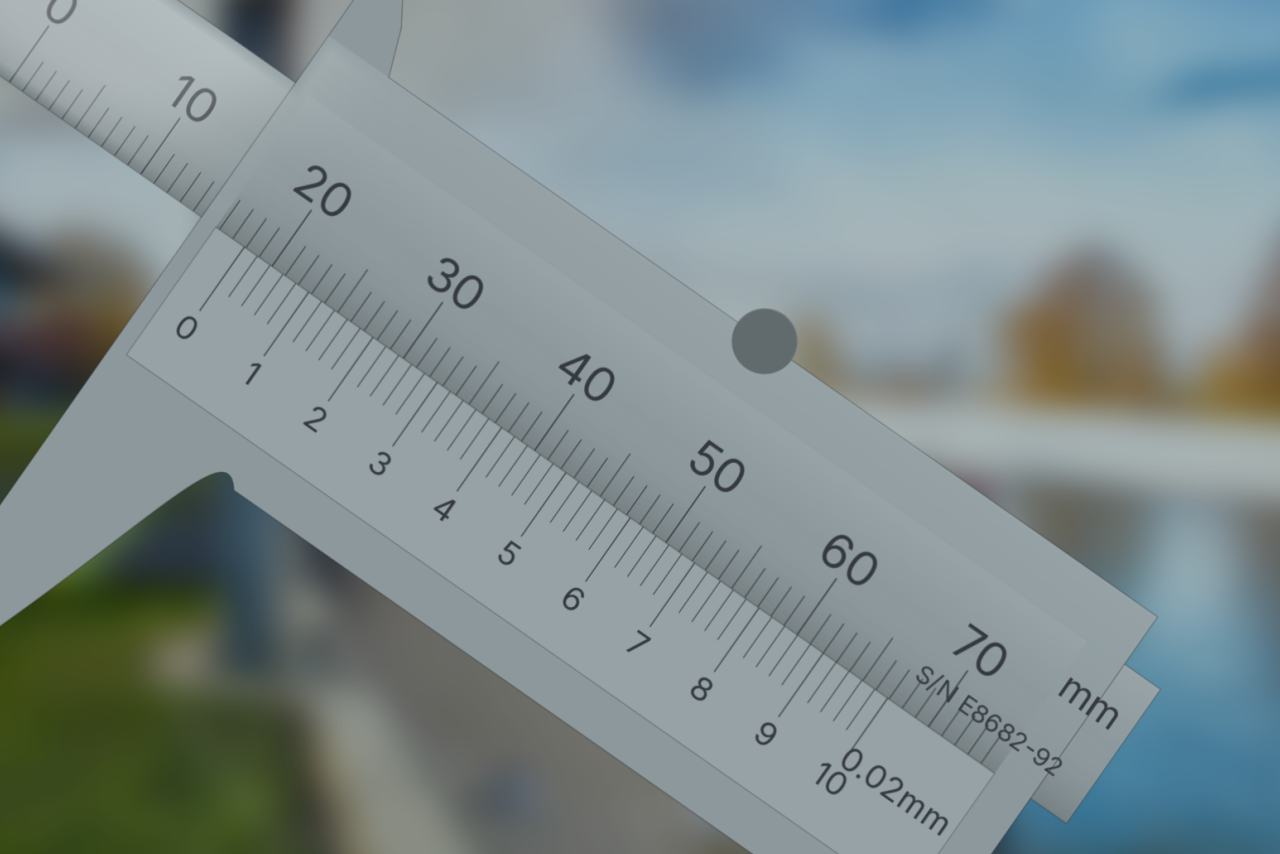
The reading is 17.9mm
